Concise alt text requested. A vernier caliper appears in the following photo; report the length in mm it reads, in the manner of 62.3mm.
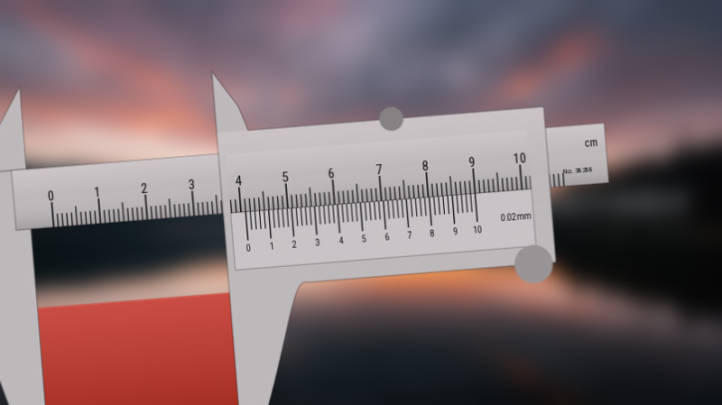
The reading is 41.0mm
